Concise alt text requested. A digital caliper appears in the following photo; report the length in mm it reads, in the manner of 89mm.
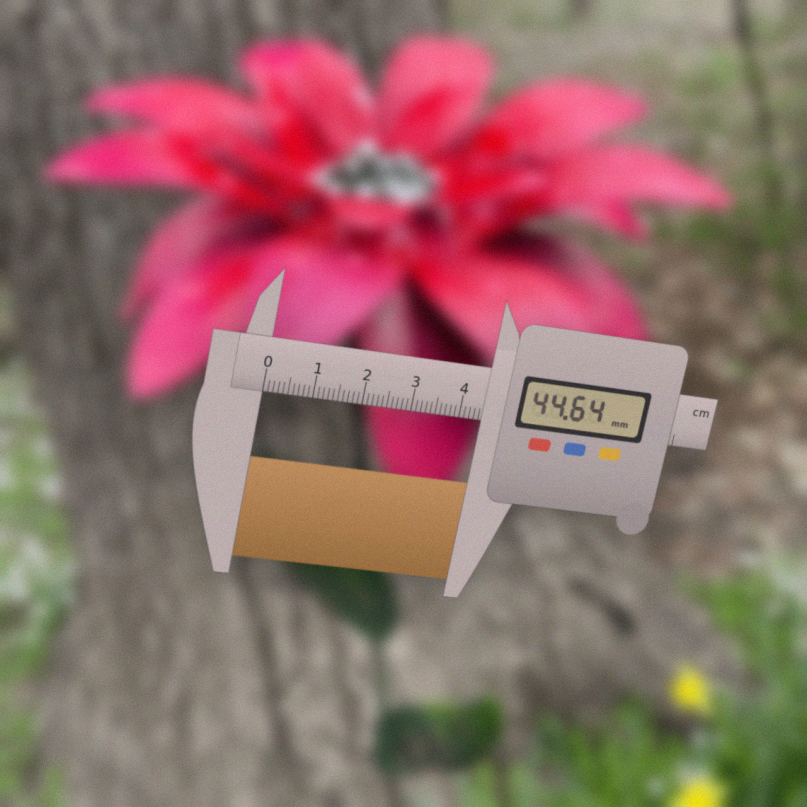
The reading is 44.64mm
